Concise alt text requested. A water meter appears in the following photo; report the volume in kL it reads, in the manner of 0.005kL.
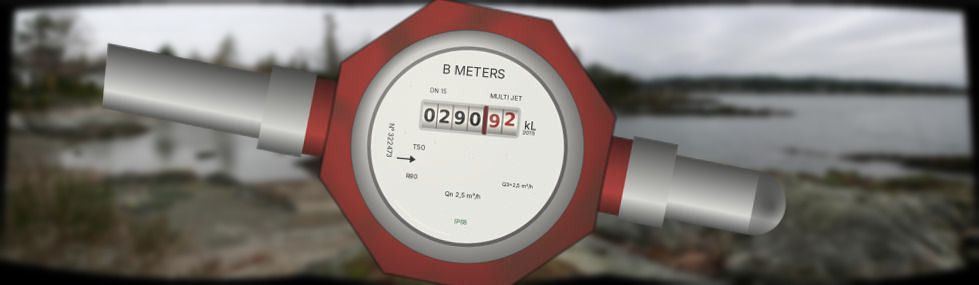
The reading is 290.92kL
